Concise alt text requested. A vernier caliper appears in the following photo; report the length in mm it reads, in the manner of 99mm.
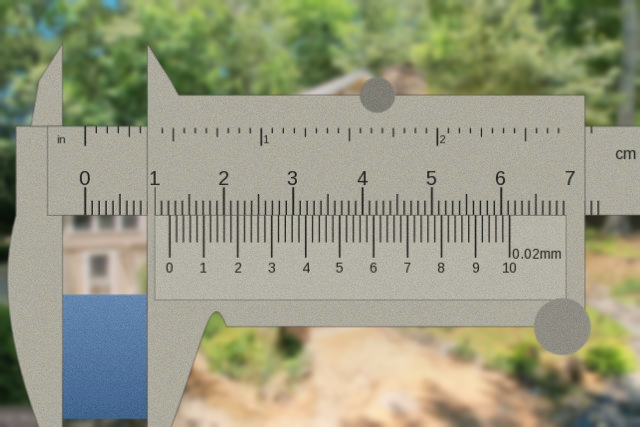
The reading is 12.2mm
